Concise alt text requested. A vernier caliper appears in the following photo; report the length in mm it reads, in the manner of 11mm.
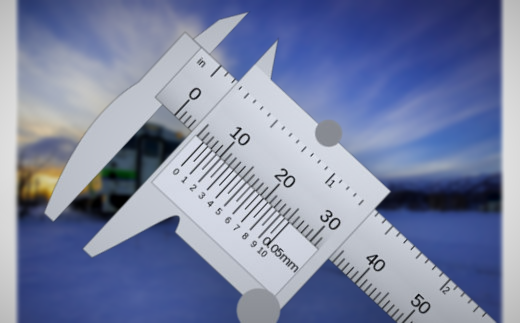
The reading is 6.4mm
